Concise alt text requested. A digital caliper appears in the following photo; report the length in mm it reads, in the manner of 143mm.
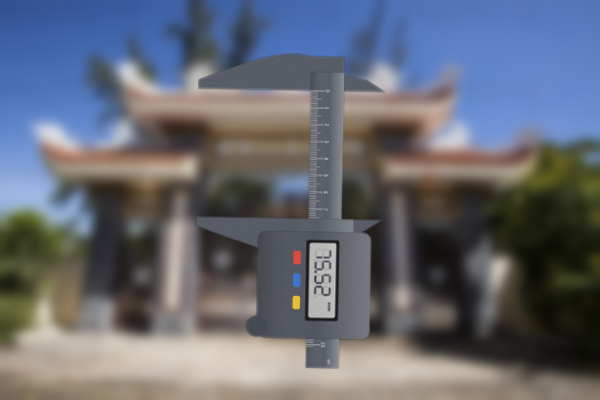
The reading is 75.52mm
